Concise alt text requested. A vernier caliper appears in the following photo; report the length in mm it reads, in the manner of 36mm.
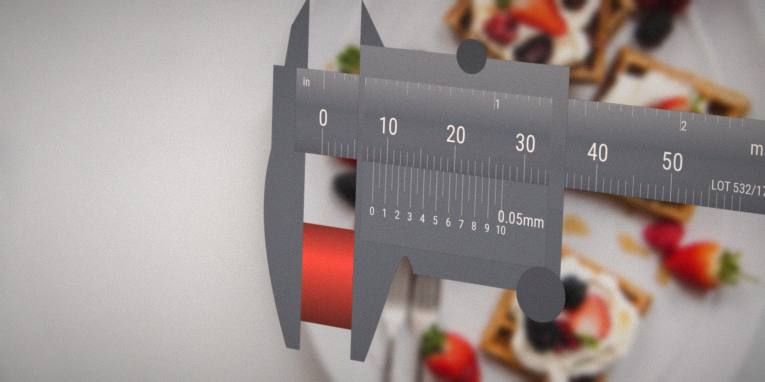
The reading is 8.0mm
